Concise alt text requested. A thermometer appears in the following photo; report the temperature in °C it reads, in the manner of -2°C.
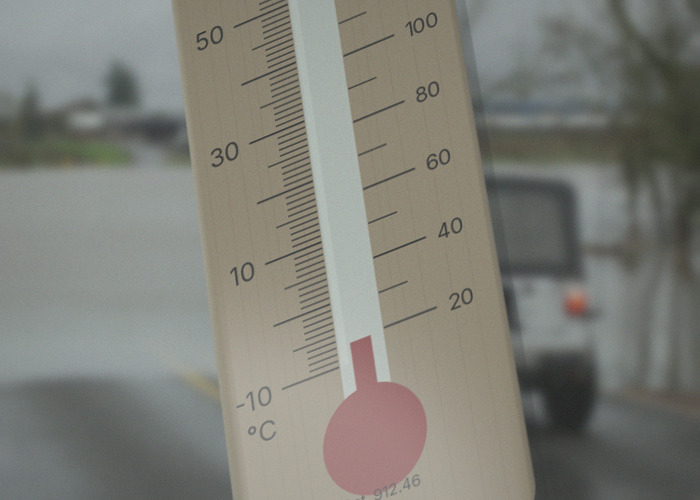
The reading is -7°C
